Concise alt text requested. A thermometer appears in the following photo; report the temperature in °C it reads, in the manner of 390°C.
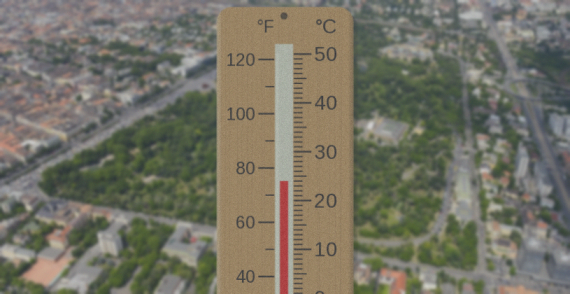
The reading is 24°C
